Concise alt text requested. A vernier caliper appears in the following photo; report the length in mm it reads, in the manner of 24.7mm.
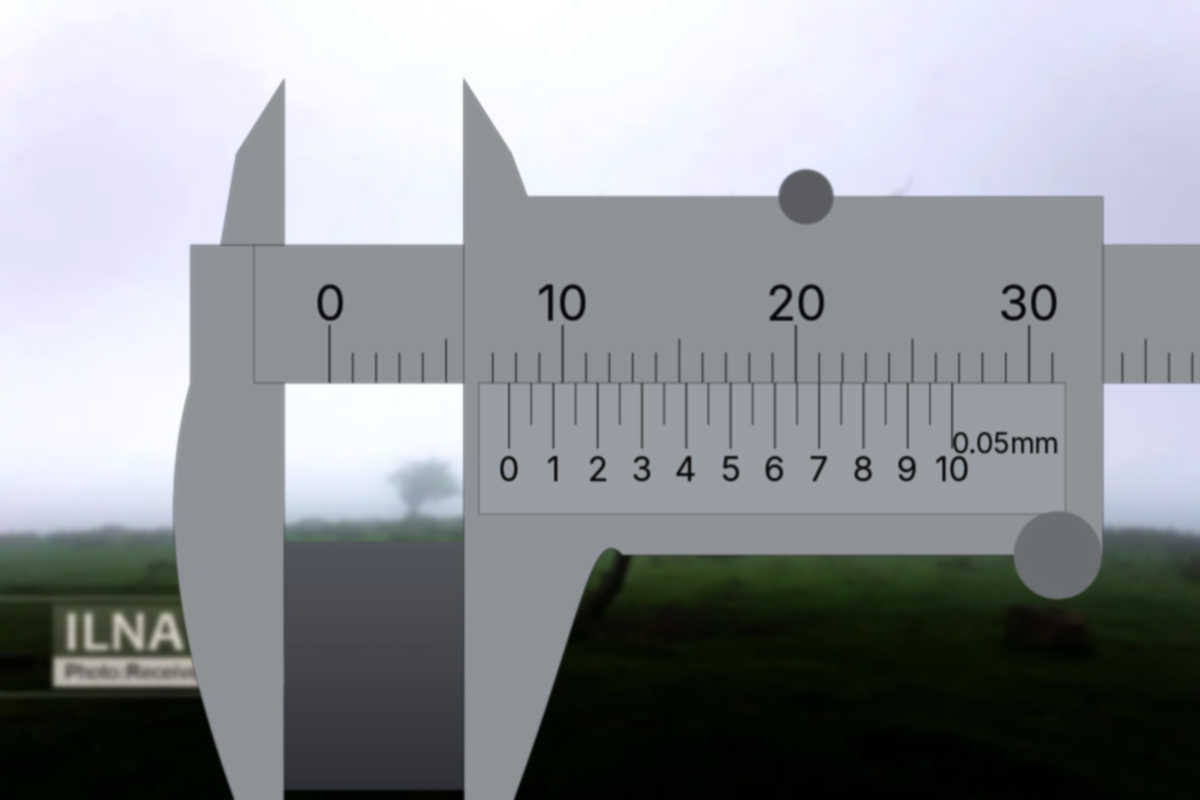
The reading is 7.7mm
